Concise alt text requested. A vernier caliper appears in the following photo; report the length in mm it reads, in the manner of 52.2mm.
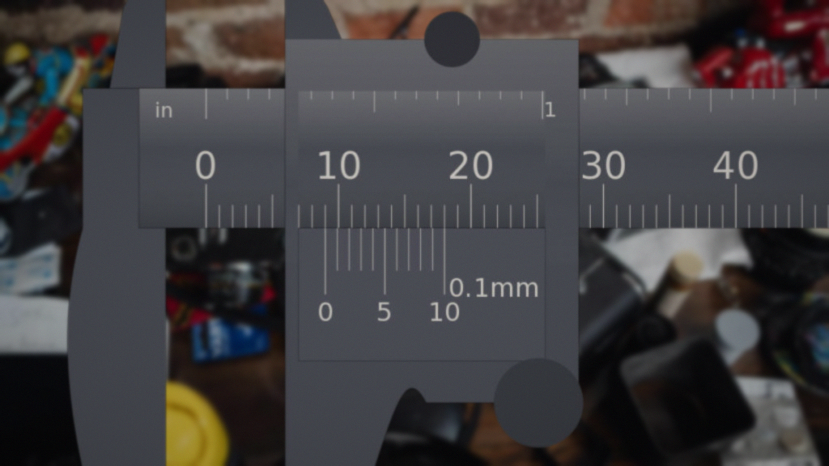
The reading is 9.0mm
